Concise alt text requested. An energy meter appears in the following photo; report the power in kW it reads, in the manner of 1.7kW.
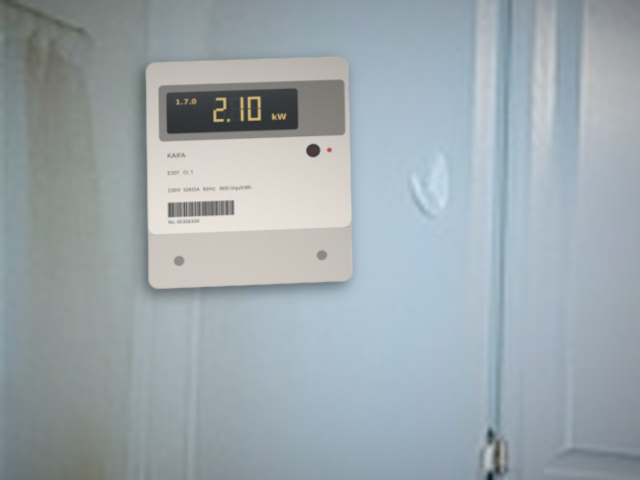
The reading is 2.10kW
